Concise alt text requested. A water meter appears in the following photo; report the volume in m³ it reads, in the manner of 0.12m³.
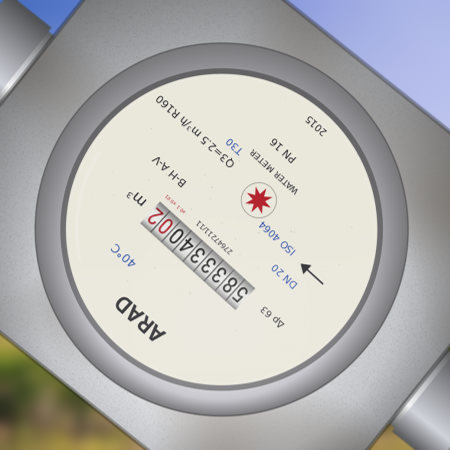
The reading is 5833340.02m³
